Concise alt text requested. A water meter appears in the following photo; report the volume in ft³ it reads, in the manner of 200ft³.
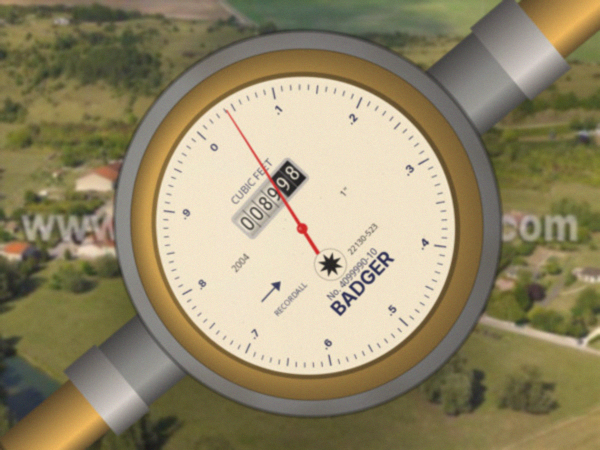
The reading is 8998.04ft³
